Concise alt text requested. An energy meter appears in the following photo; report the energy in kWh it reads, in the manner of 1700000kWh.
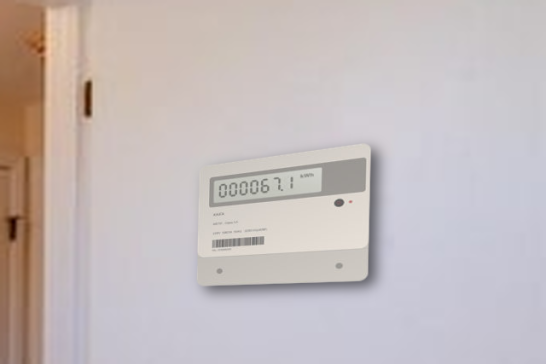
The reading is 67.1kWh
